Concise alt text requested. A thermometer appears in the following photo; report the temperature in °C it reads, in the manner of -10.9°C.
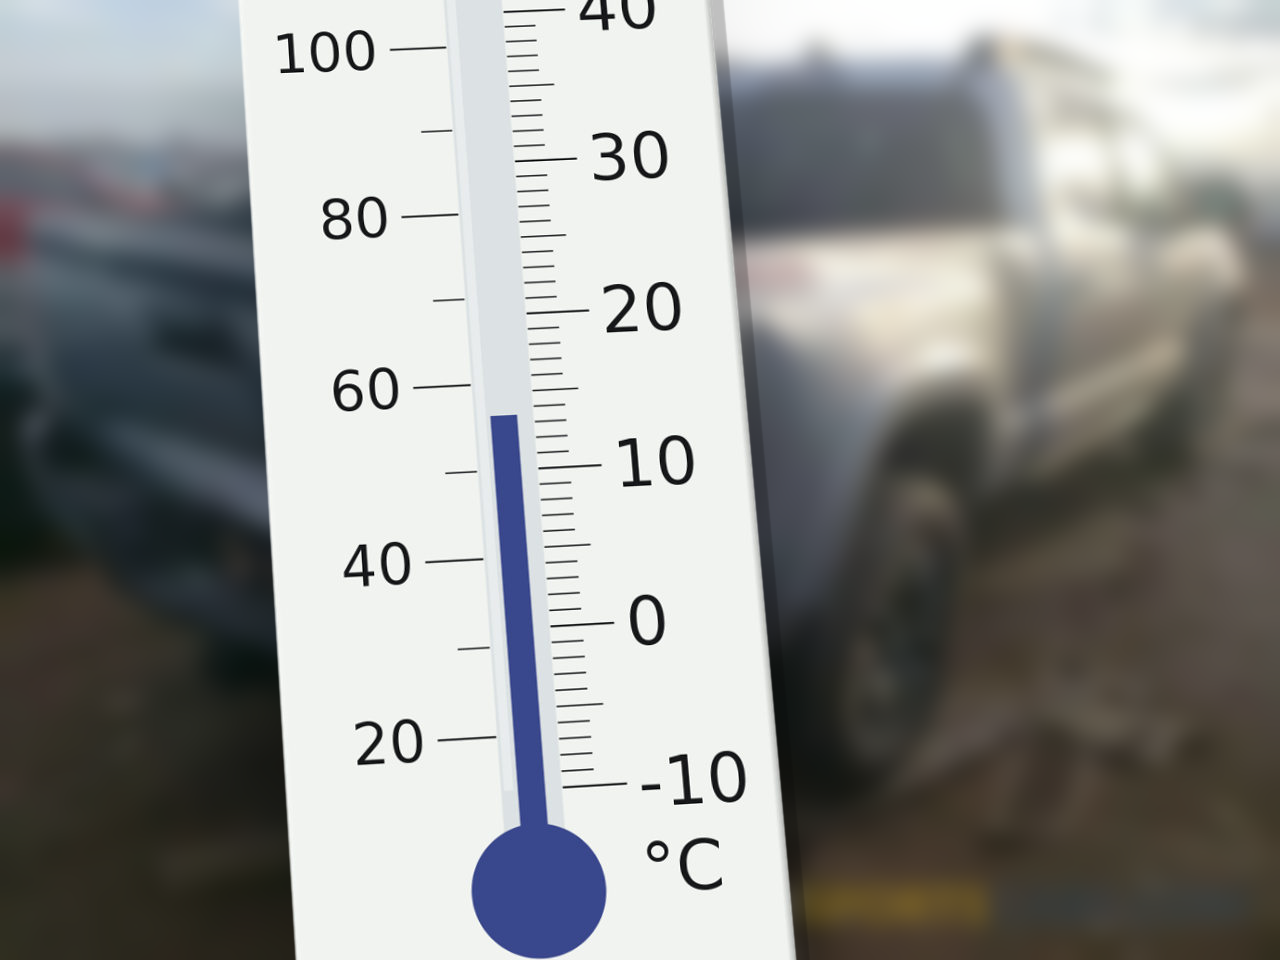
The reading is 13.5°C
